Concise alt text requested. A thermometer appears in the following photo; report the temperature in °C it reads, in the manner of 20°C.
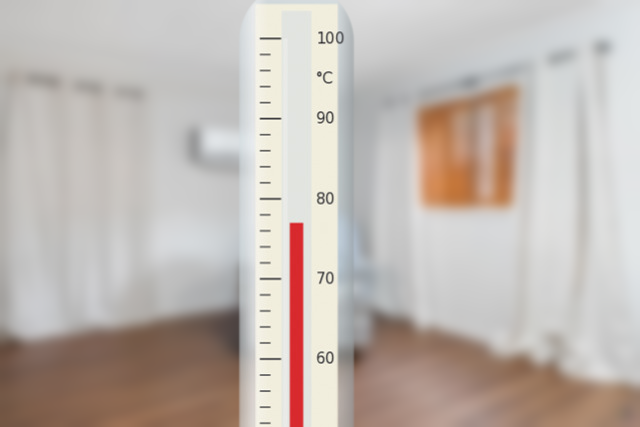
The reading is 77°C
